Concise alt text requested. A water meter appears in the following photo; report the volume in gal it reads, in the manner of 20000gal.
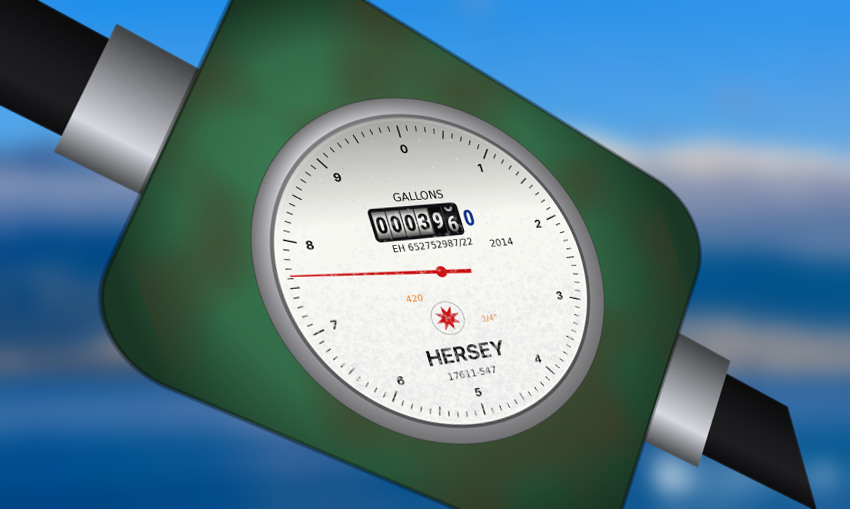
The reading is 3957.6gal
